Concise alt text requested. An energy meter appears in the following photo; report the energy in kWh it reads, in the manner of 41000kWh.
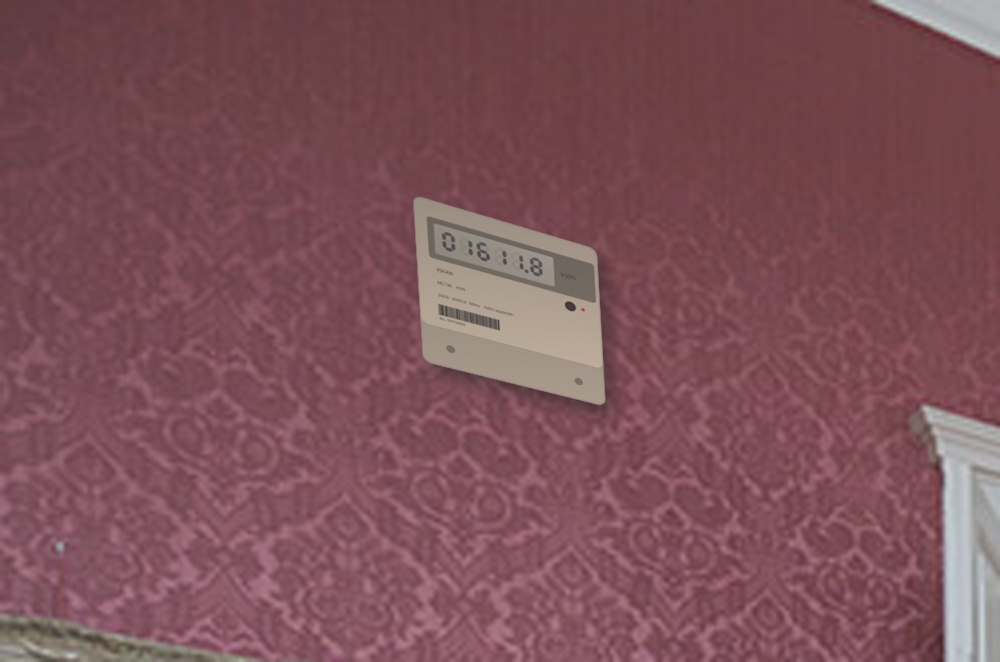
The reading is 1611.8kWh
